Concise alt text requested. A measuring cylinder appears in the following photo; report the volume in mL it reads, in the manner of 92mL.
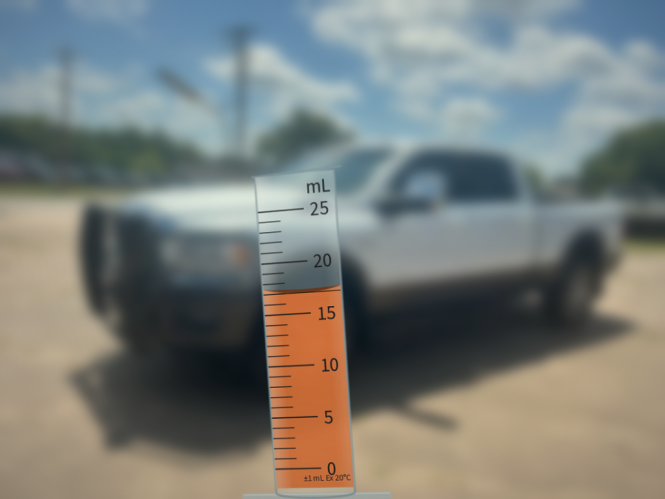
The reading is 17mL
